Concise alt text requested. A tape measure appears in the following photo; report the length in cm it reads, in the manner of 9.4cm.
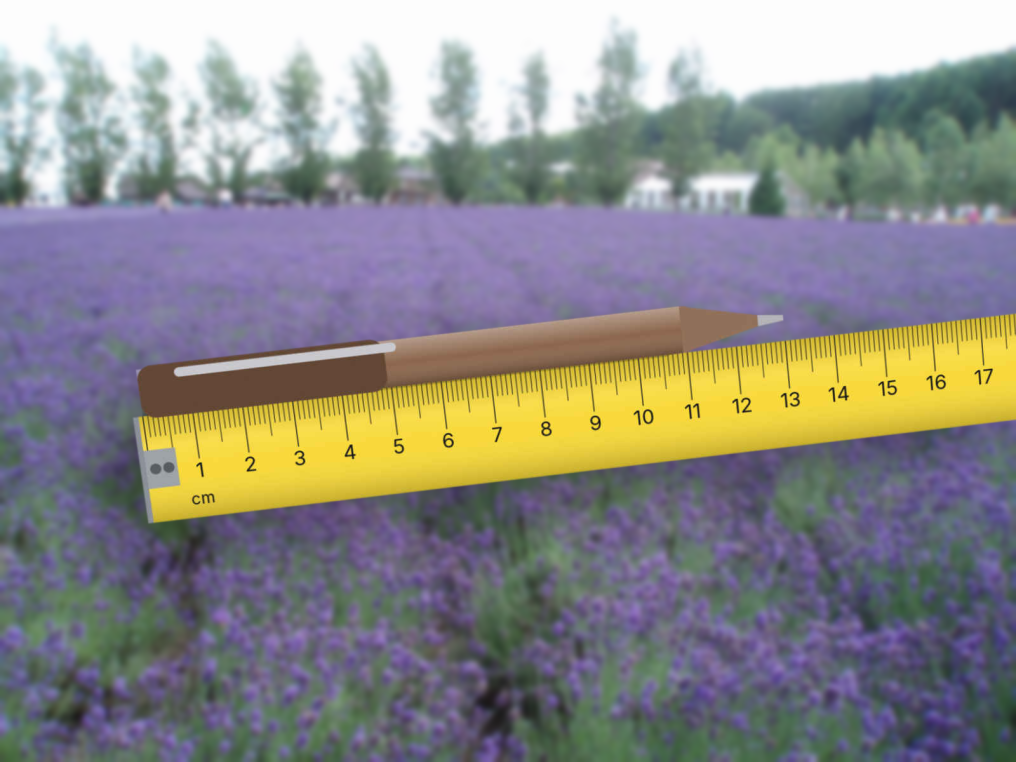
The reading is 13cm
